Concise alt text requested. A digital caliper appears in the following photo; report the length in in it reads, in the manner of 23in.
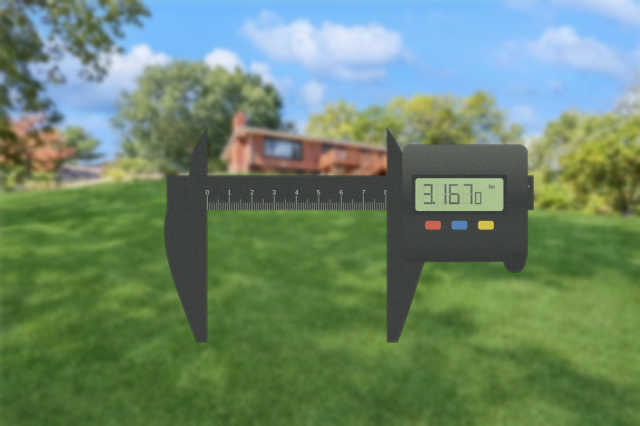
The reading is 3.1670in
